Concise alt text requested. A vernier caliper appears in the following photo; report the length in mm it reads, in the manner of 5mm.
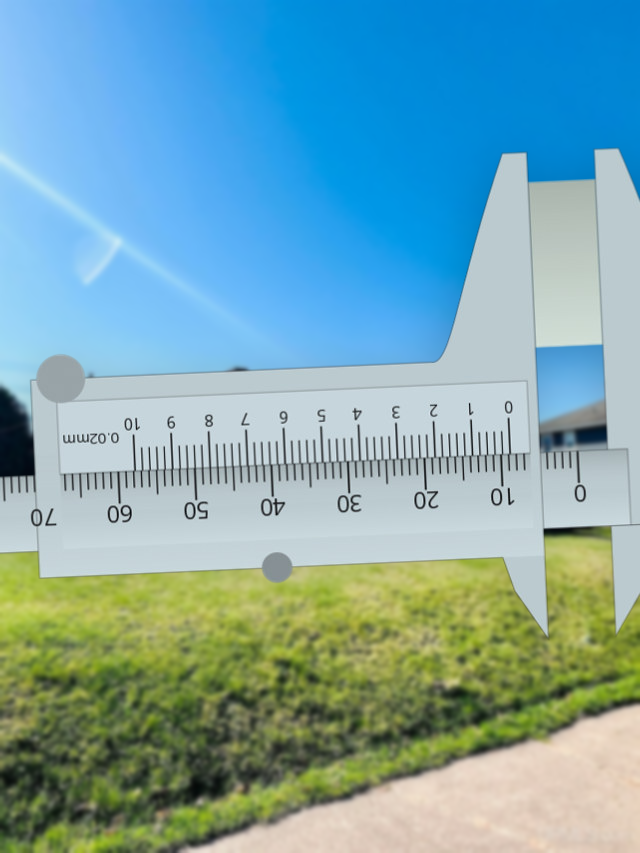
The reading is 8.8mm
